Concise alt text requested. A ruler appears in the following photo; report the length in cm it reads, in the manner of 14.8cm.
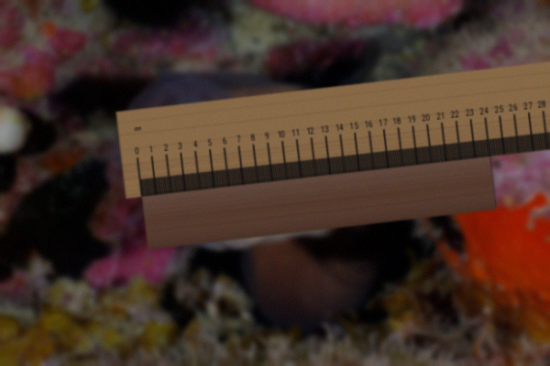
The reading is 24cm
